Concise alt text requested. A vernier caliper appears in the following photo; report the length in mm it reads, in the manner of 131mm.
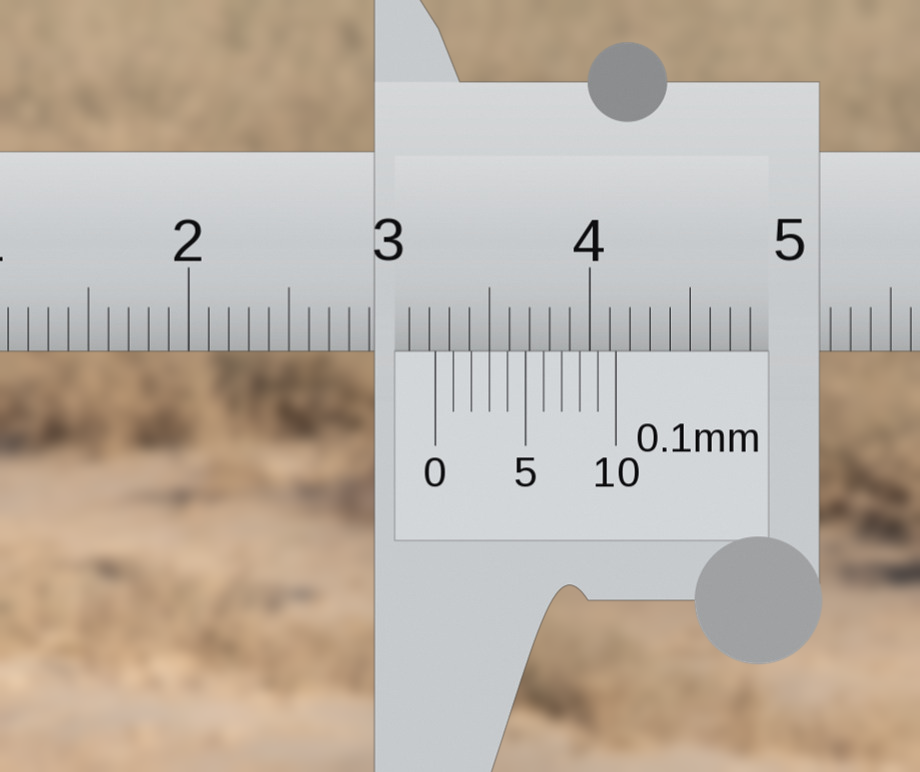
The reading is 32.3mm
